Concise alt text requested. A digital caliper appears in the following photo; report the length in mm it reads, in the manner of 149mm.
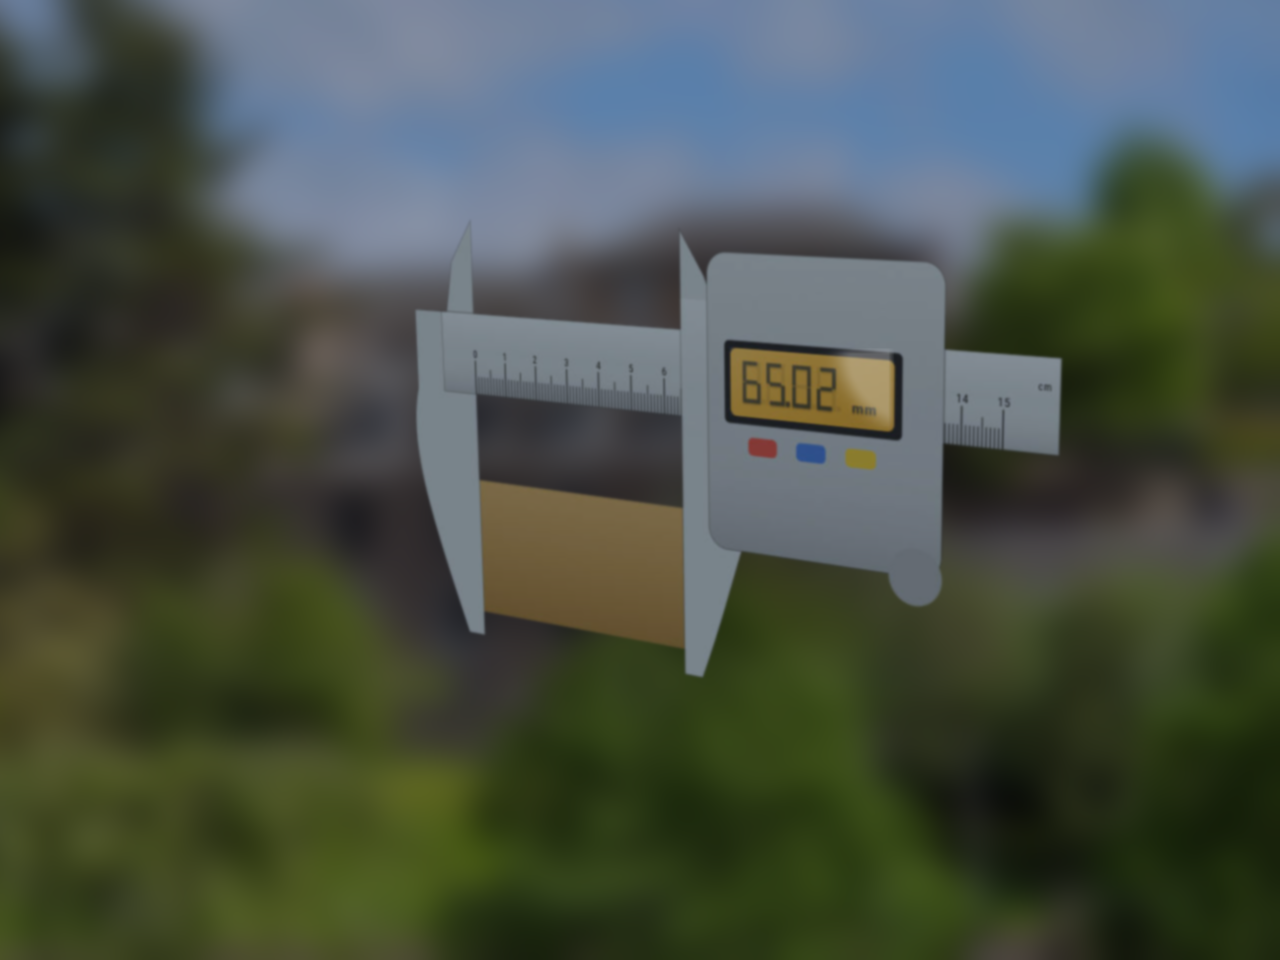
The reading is 65.02mm
